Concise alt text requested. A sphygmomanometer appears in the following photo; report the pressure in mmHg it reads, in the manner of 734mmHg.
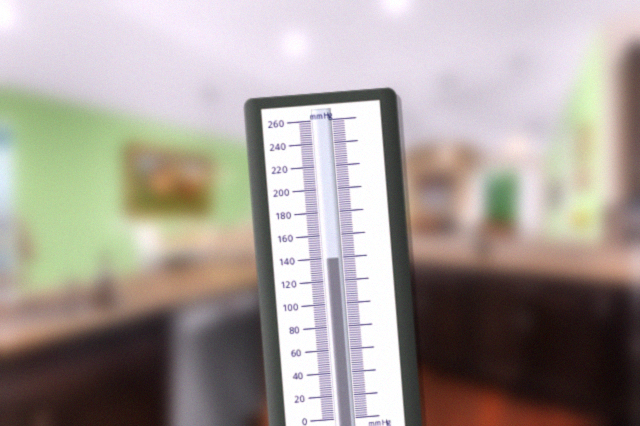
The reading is 140mmHg
